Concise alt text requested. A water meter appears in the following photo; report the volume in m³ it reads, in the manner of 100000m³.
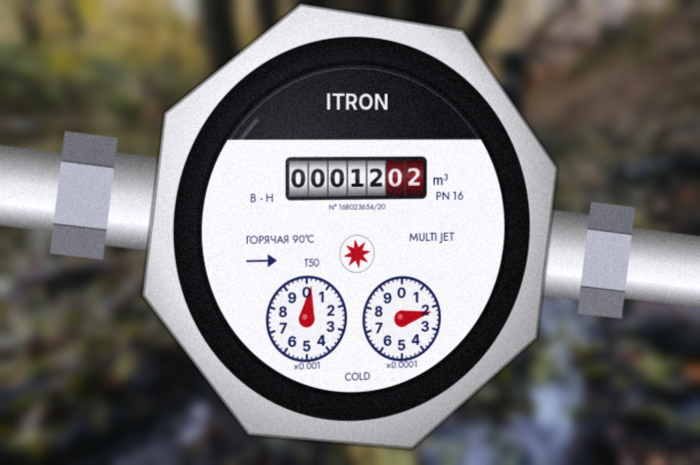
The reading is 12.0202m³
